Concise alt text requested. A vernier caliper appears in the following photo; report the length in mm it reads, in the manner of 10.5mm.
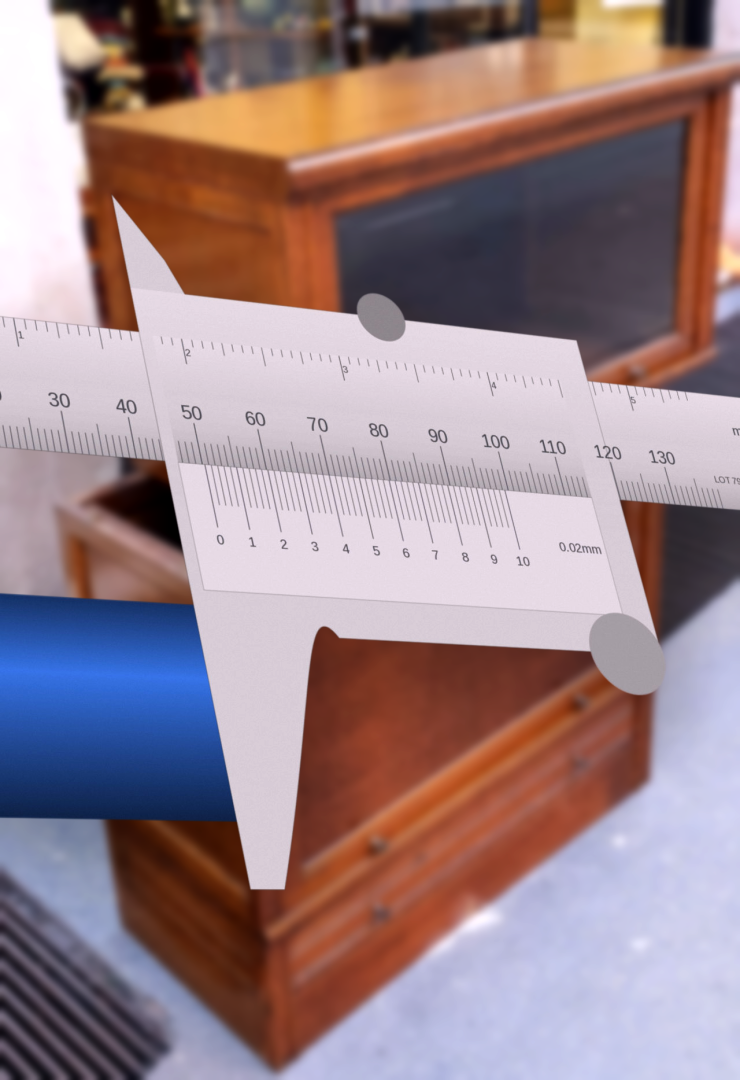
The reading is 50.4mm
